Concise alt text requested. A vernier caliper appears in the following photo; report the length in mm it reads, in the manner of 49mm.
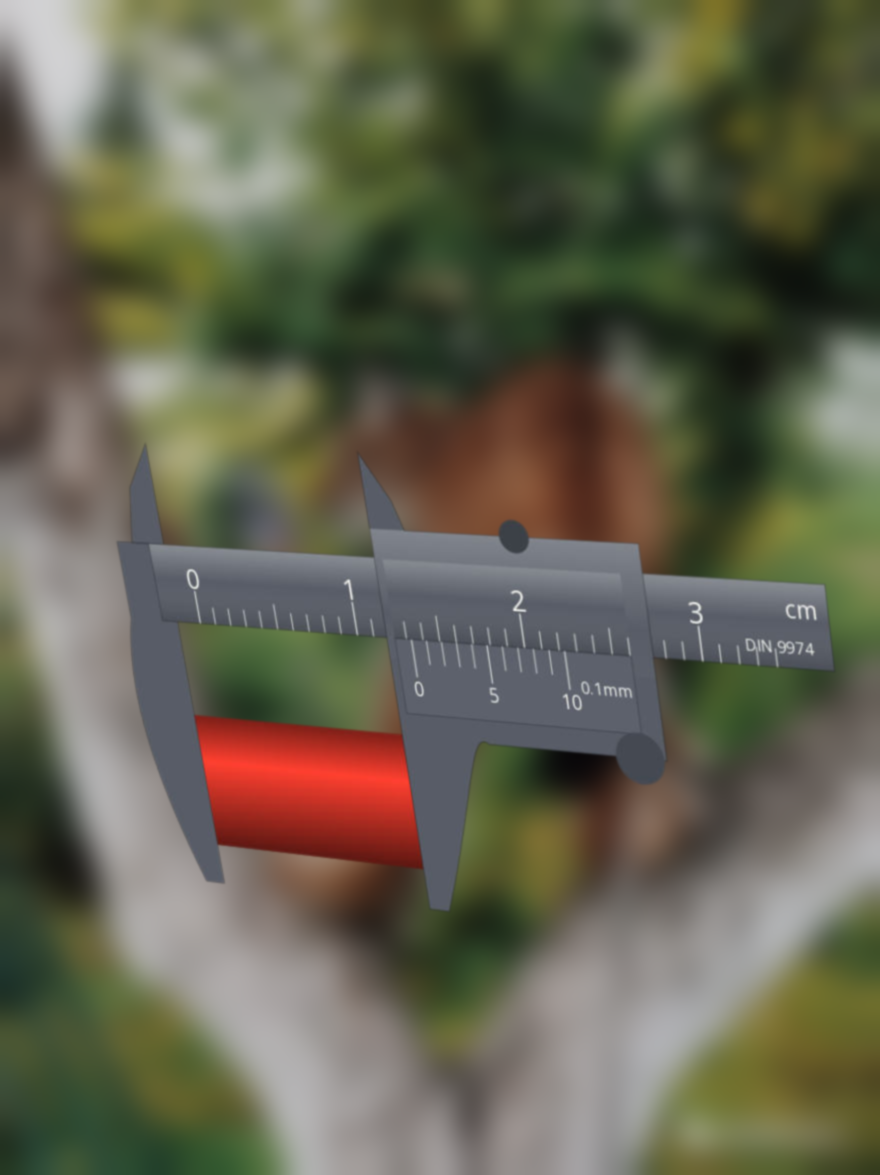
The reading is 13.3mm
